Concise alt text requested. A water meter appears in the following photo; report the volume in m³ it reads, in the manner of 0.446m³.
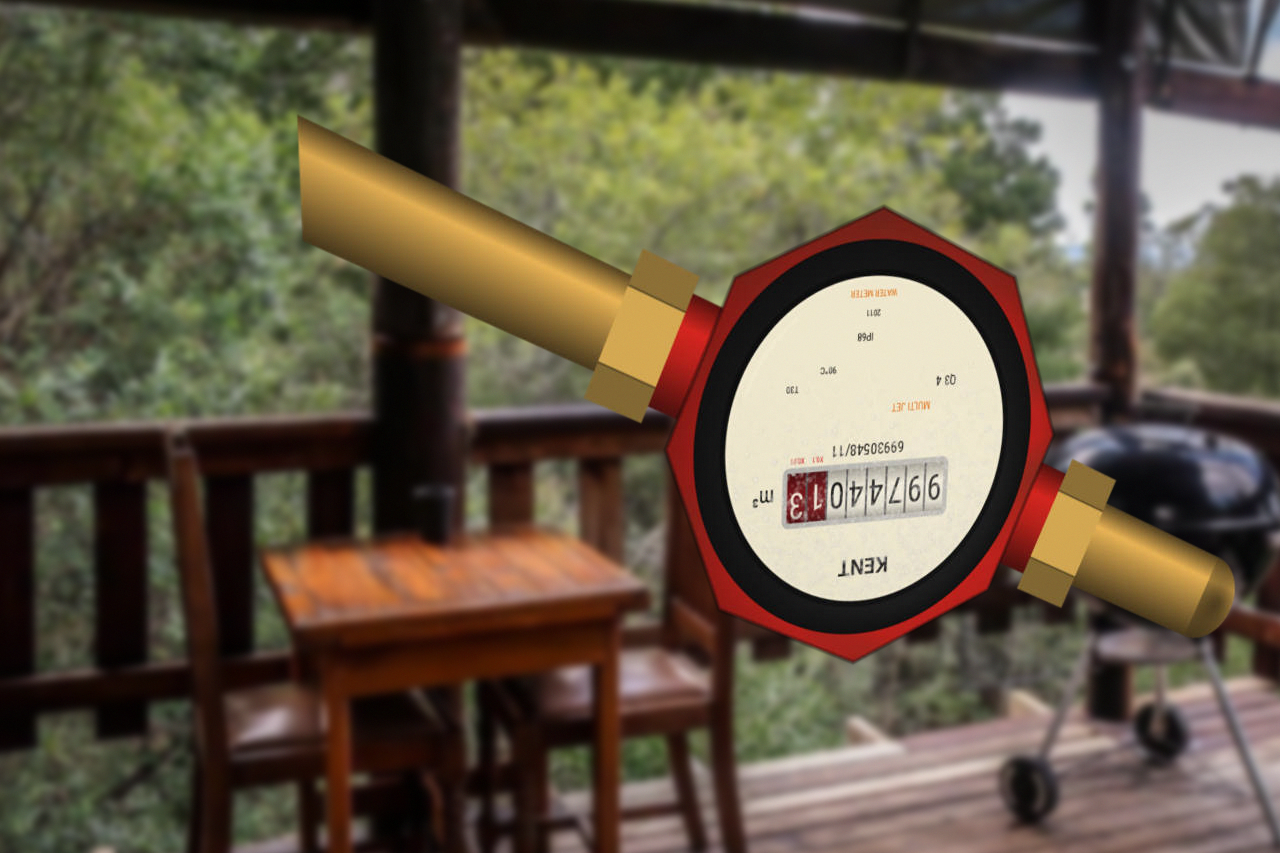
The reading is 997440.13m³
